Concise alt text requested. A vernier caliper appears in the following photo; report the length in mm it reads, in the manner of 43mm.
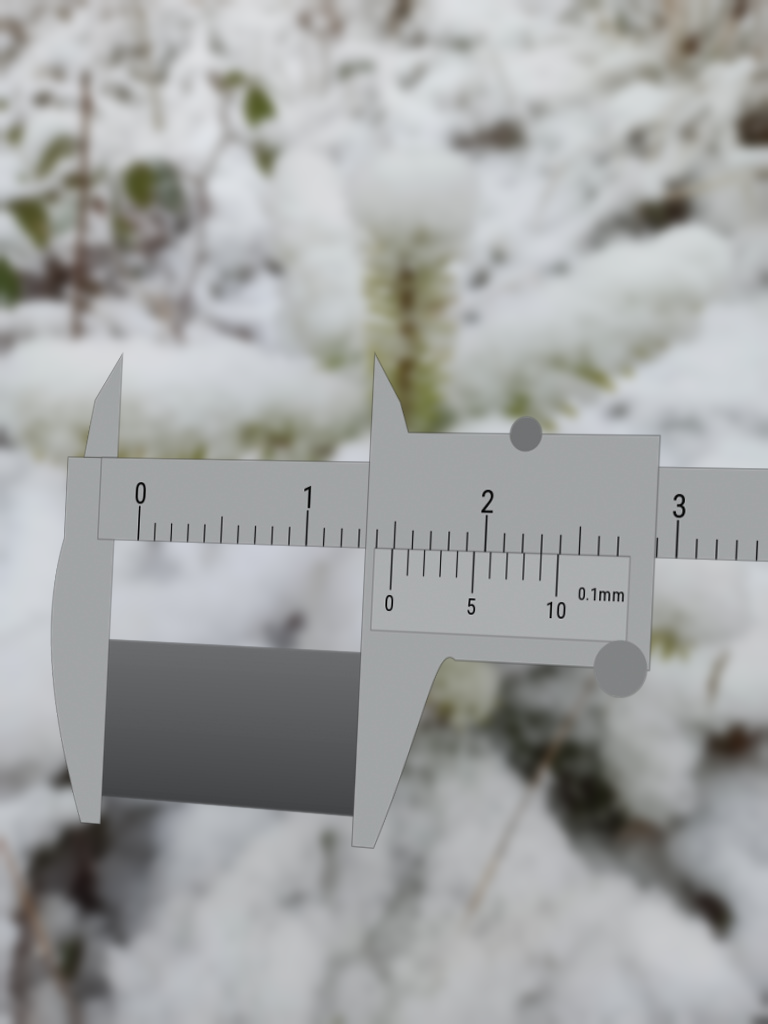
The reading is 14.9mm
